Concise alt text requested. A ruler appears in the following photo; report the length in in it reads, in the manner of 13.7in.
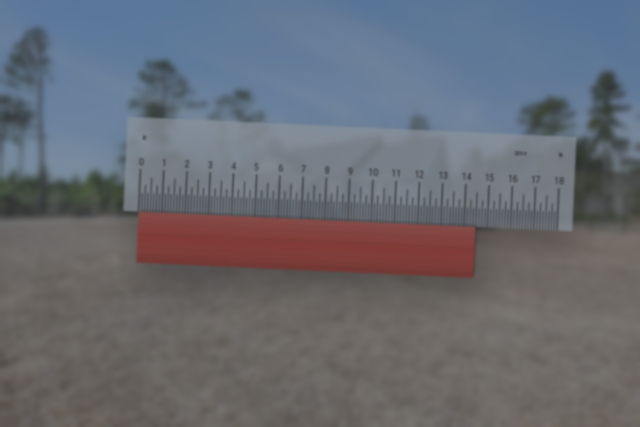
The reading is 14.5in
